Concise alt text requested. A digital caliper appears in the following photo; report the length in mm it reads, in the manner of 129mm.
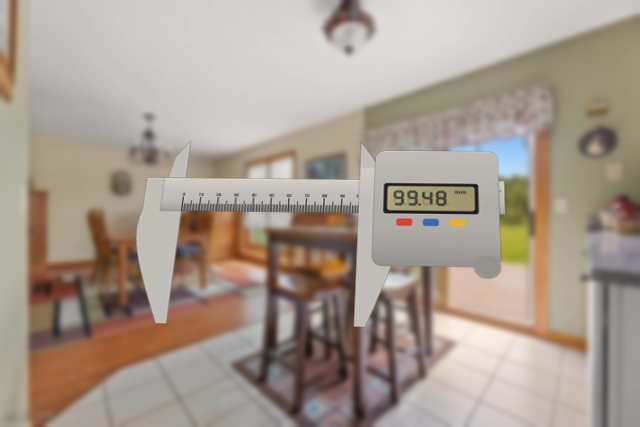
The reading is 99.48mm
